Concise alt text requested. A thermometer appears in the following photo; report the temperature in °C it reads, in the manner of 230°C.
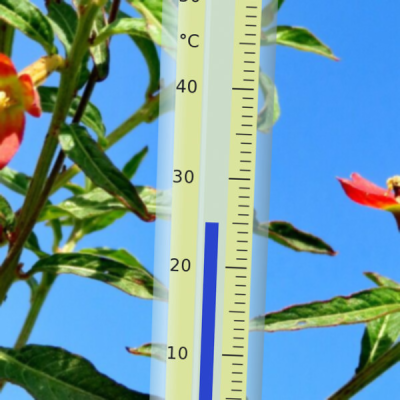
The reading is 25°C
